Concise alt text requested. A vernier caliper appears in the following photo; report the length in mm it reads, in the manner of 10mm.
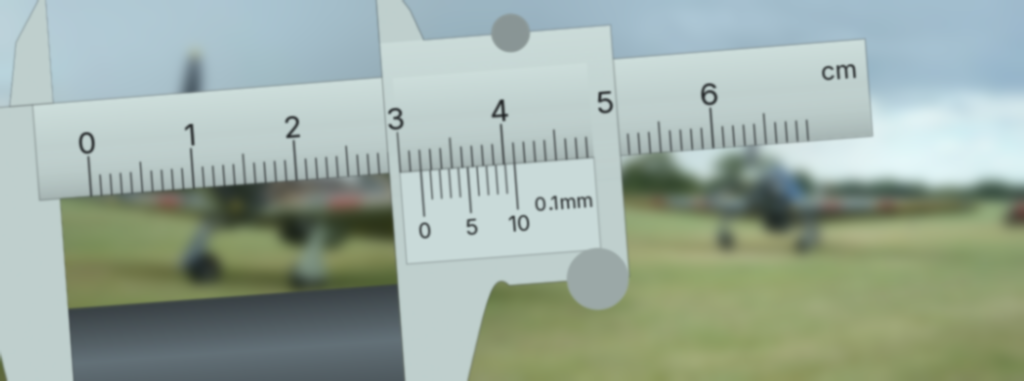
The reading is 32.0mm
